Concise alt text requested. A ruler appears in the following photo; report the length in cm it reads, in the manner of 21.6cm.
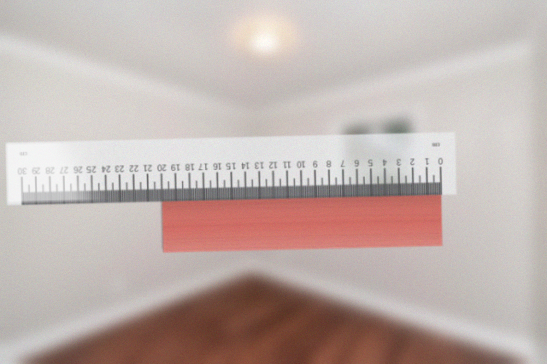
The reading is 20cm
